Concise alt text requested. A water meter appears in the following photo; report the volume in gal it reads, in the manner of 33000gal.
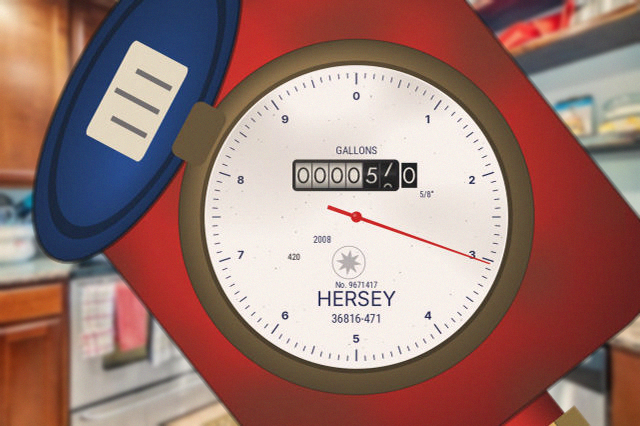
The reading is 573.0gal
